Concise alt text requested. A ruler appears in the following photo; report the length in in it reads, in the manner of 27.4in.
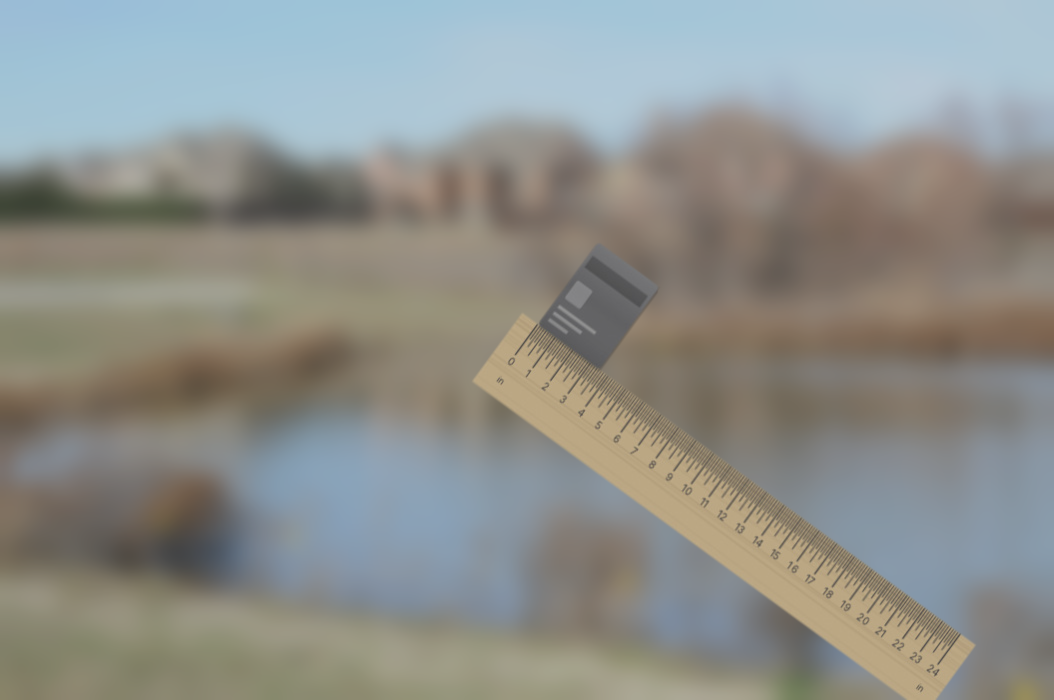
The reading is 3.5in
